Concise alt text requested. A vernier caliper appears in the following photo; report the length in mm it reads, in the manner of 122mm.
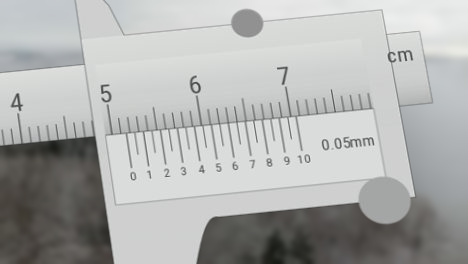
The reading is 51.6mm
